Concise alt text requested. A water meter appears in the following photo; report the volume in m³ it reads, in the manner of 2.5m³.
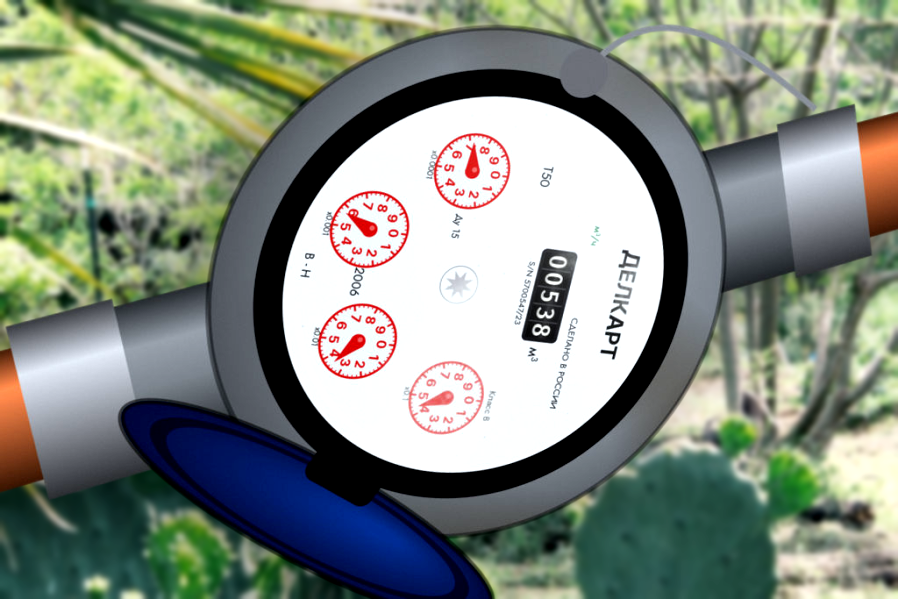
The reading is 538.4357m³
